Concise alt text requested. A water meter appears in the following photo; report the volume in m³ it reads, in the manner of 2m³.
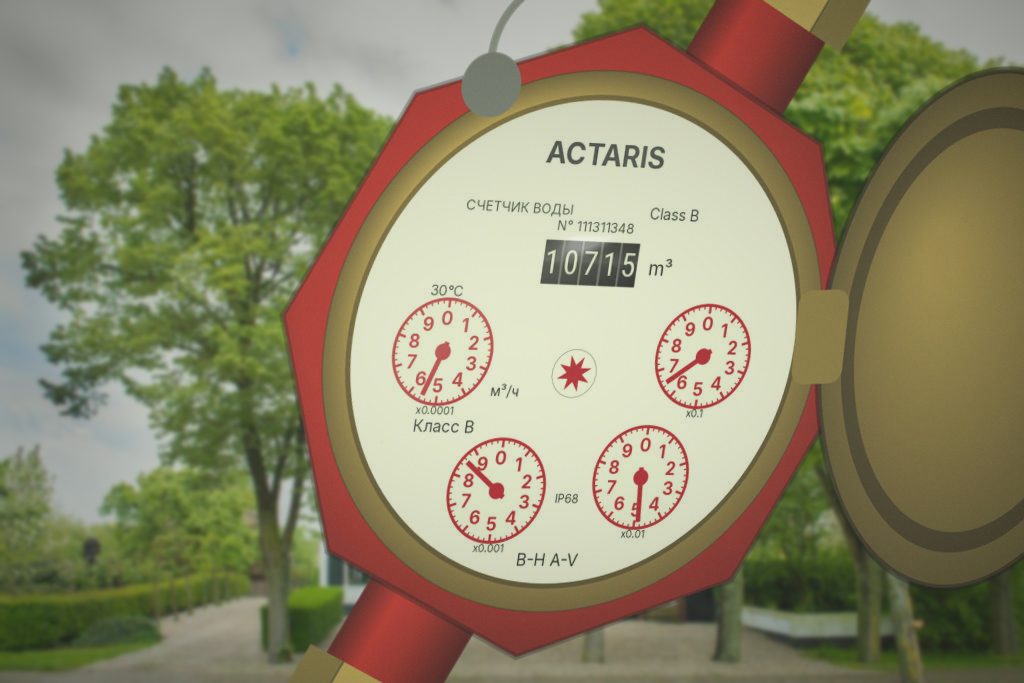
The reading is 10715.6485m³
